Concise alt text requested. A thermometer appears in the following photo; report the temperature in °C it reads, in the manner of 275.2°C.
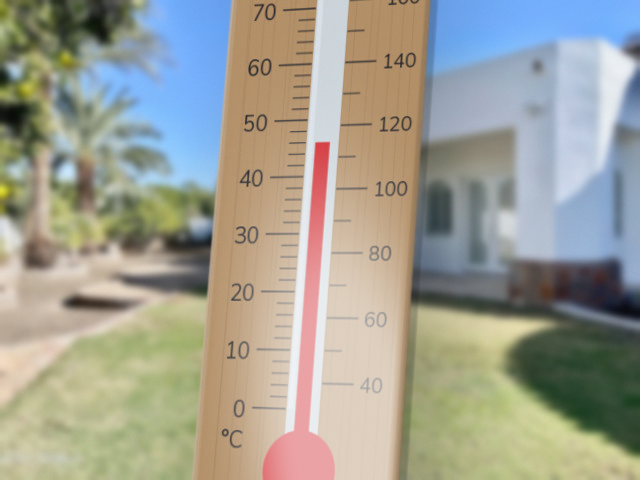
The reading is 46°C
